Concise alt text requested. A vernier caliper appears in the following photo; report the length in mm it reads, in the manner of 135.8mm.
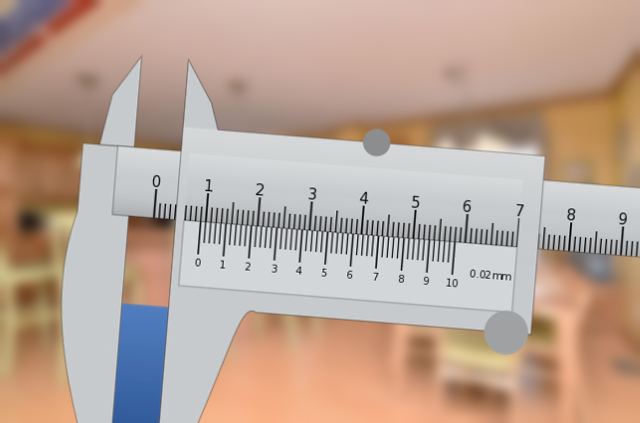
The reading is 9.0mm
